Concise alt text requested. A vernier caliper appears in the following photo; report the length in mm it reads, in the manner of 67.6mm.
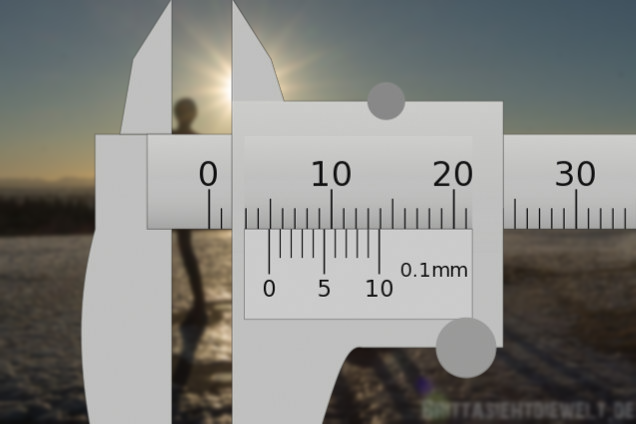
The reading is 4.9mm
